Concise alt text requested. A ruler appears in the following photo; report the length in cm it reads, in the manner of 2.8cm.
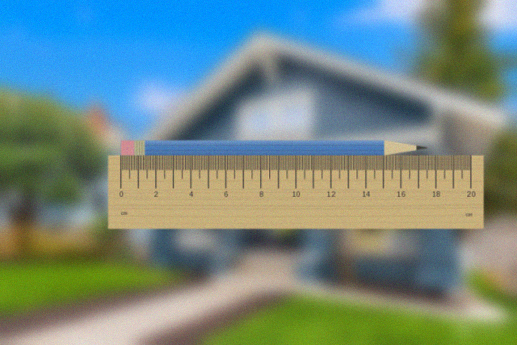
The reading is 17.5cm
